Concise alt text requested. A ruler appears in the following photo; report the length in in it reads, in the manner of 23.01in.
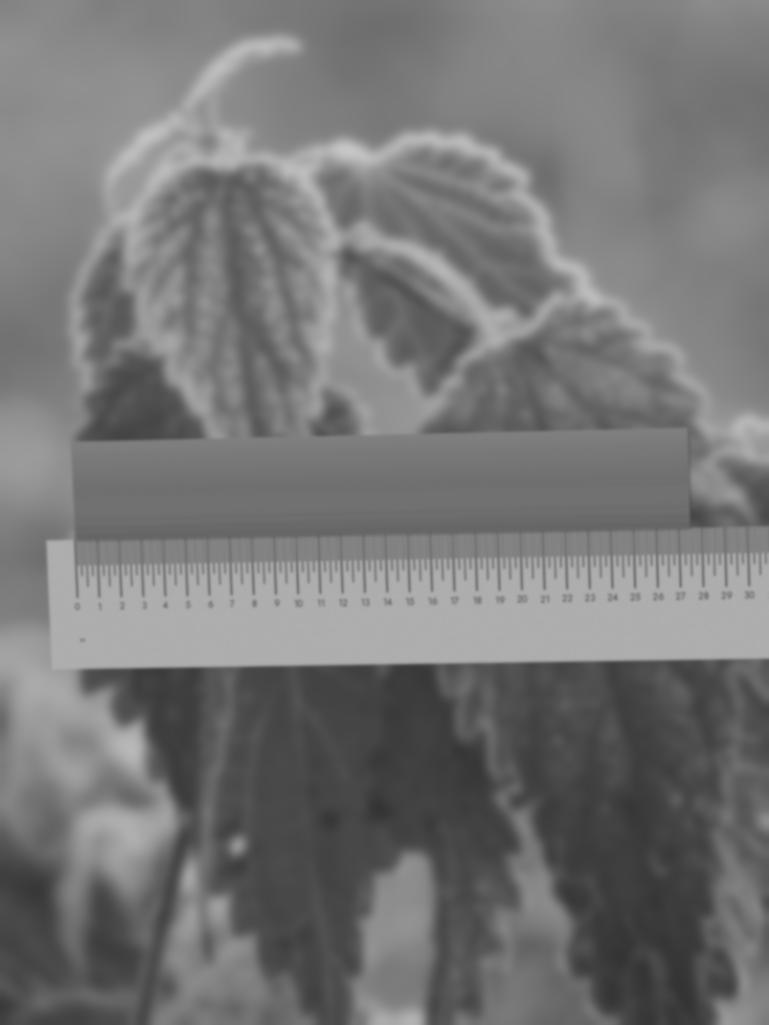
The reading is 27.5in
